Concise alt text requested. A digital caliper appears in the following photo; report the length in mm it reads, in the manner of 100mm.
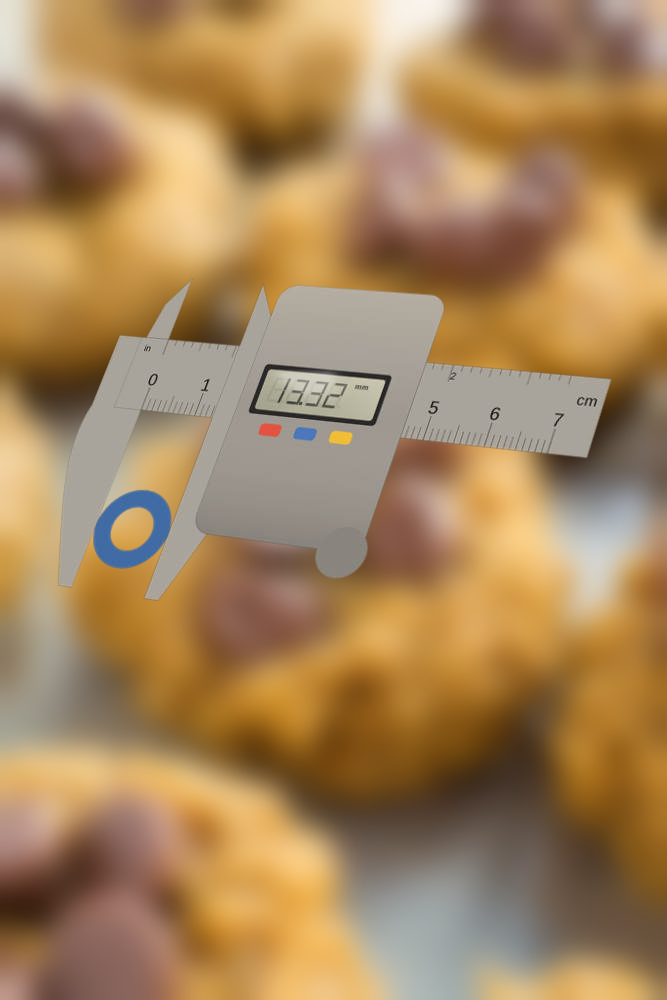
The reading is 13.32mm
